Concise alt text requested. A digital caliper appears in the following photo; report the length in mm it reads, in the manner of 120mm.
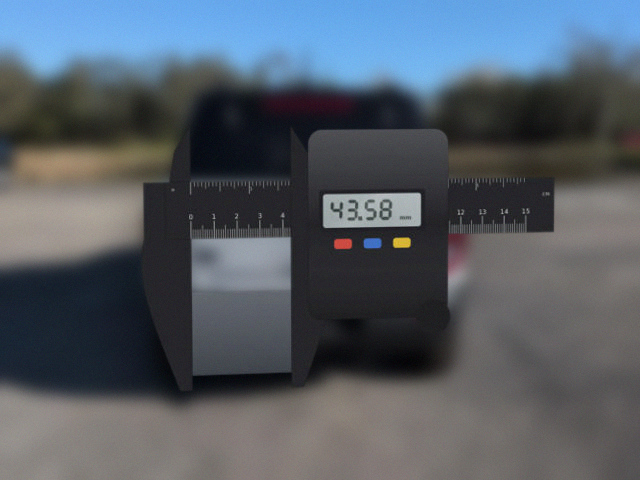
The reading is 43.58mm
